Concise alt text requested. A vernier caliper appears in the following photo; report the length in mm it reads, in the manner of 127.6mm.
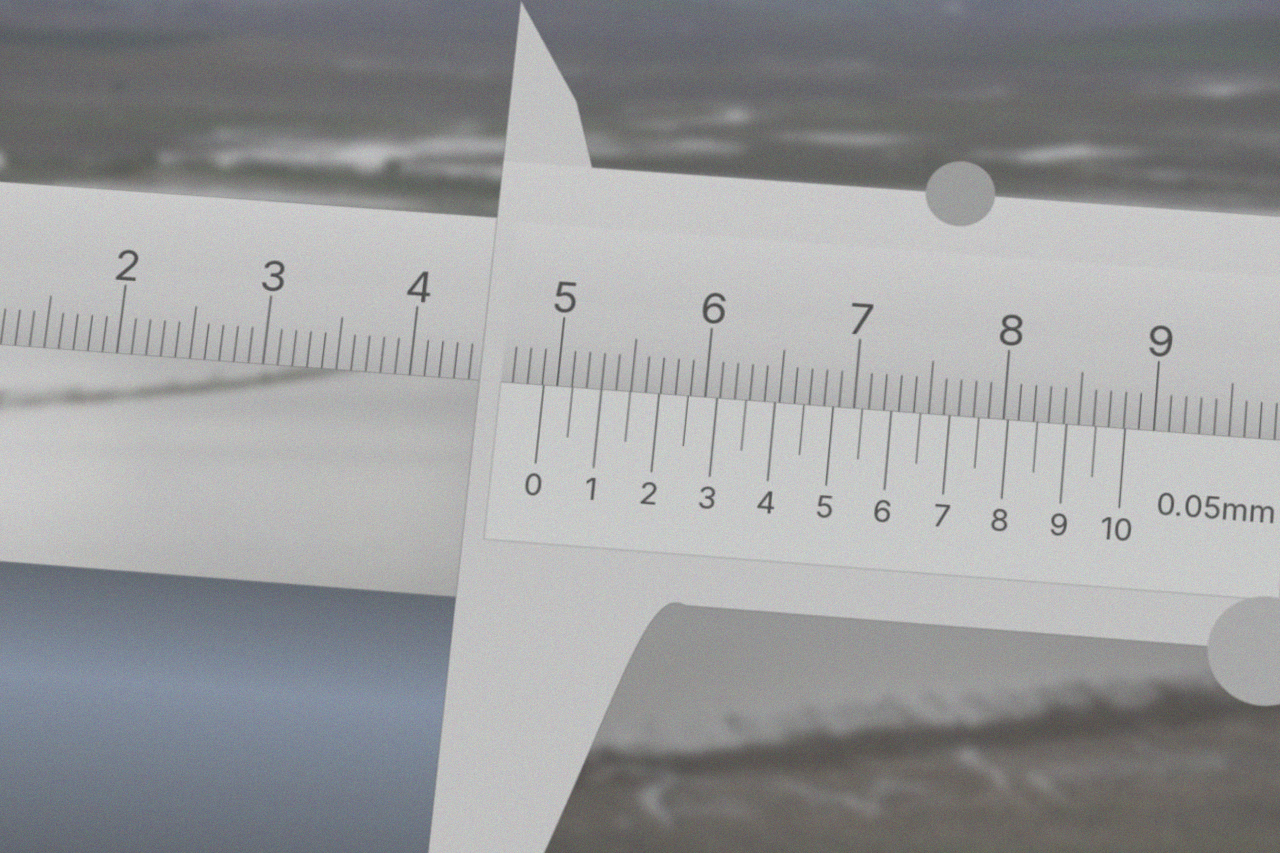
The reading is 49.1mm
